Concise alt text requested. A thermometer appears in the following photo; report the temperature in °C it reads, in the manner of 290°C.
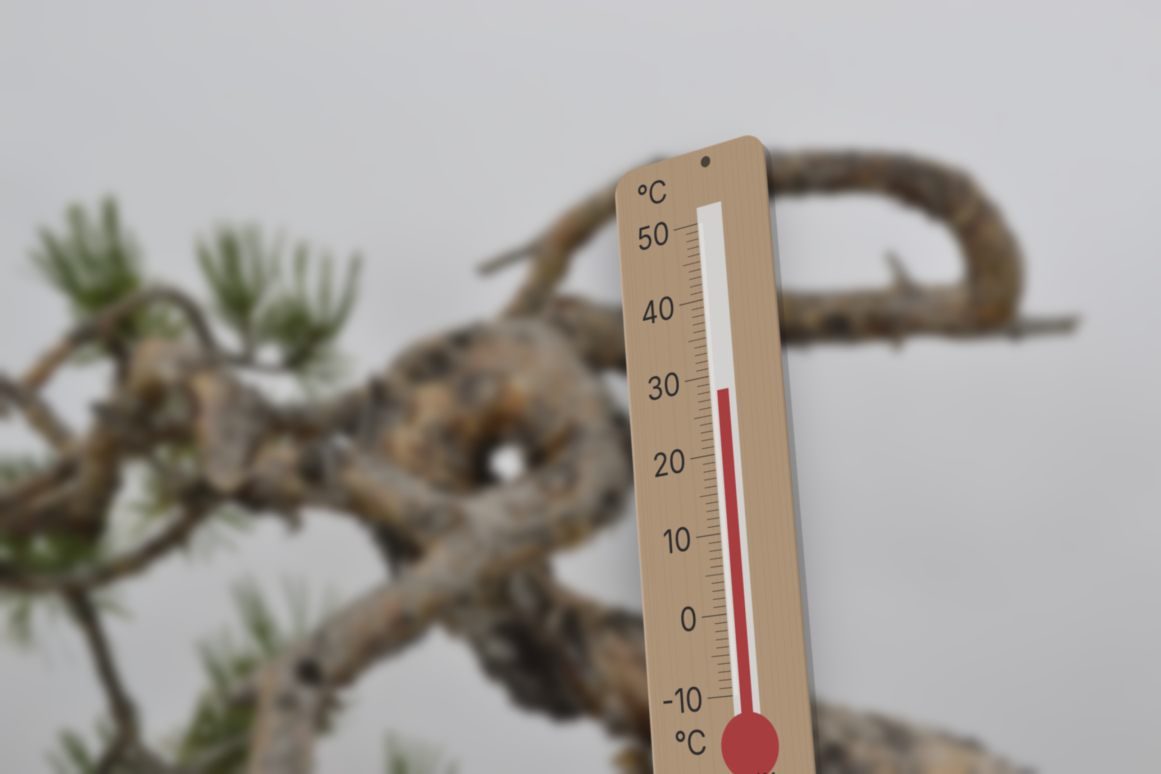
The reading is 28°C
